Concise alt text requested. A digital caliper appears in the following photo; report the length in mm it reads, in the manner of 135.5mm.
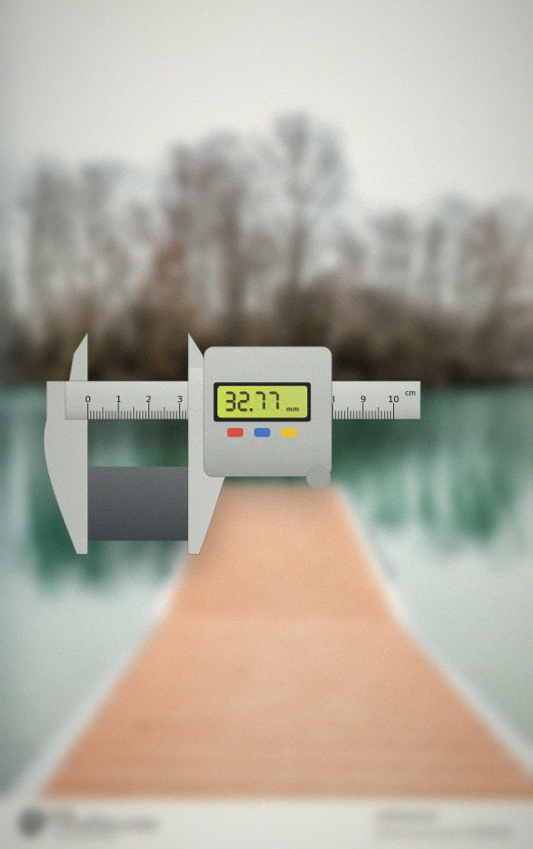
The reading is 32.77mm
